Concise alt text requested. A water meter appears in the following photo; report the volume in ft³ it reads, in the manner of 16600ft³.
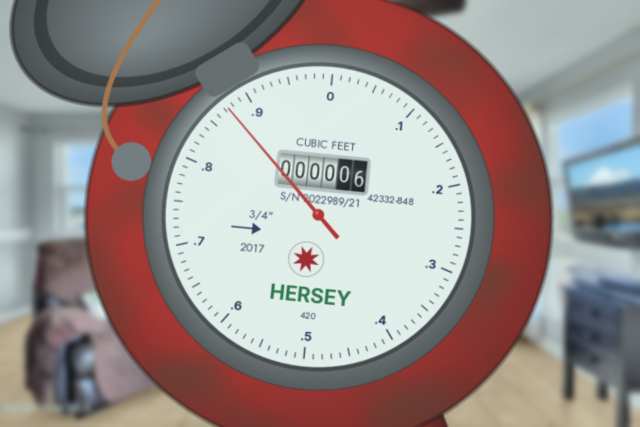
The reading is 5.87ft³
